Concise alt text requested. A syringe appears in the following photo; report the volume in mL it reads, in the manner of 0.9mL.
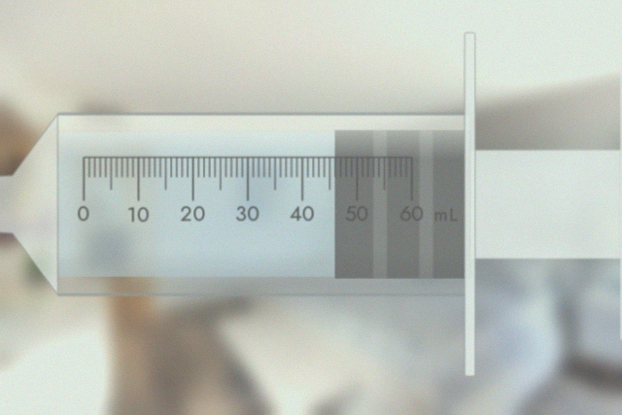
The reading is 46mL
